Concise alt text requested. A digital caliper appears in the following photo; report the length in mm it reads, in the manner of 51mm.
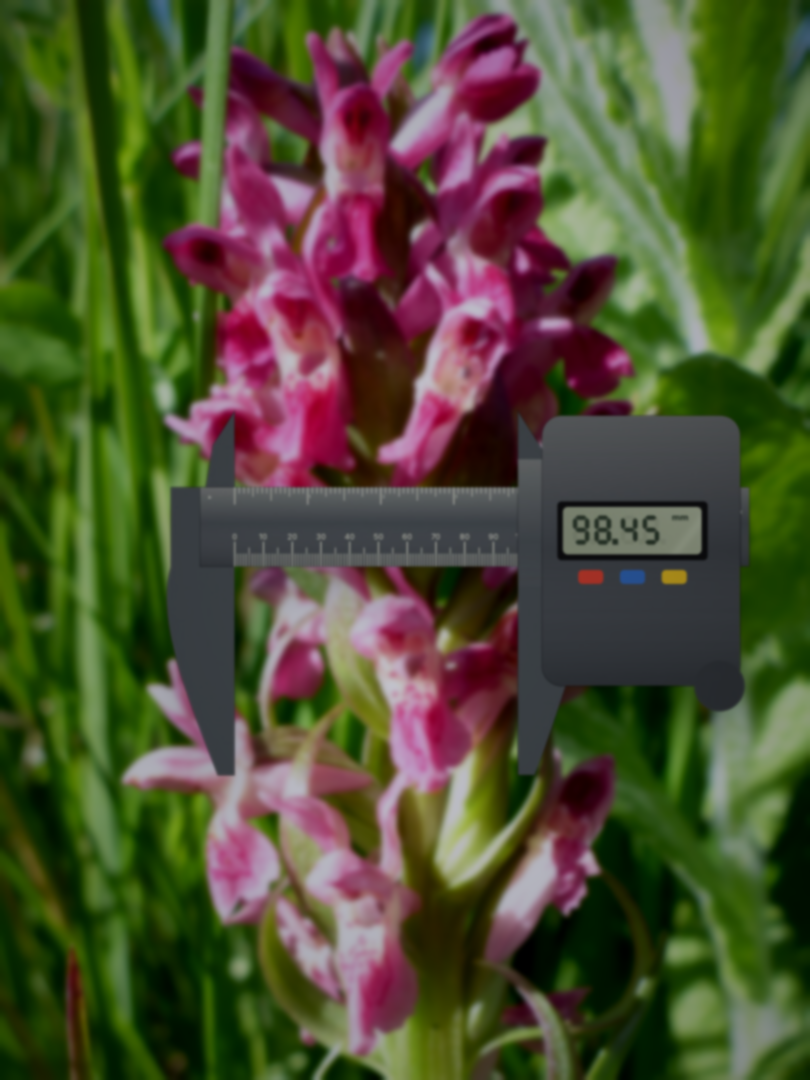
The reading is 98.45mm
